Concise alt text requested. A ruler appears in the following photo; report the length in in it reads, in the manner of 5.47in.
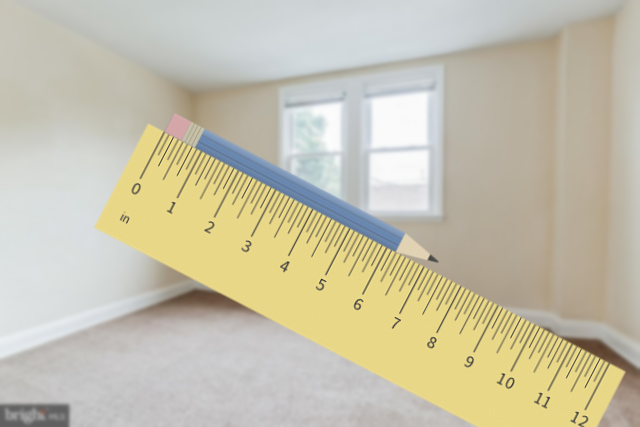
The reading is 7.25in
